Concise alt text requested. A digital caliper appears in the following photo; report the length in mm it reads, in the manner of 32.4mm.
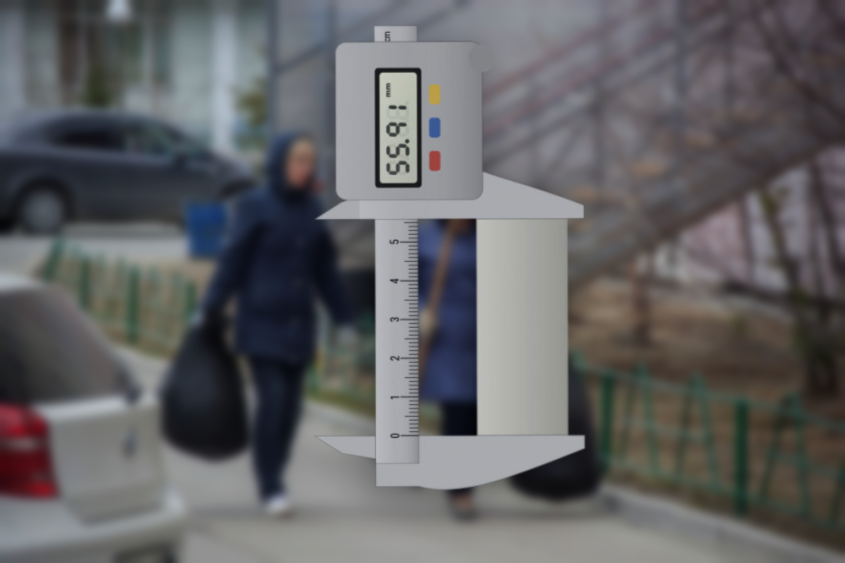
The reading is 55.91mm
